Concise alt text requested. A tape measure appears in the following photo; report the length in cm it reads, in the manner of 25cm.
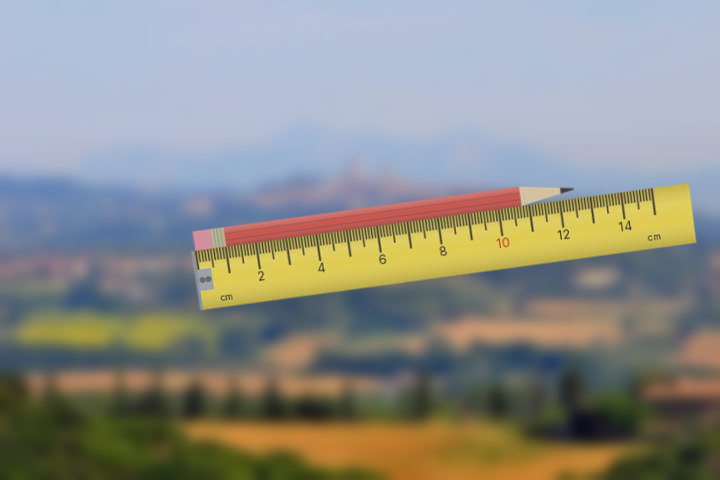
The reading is 12.5cm
